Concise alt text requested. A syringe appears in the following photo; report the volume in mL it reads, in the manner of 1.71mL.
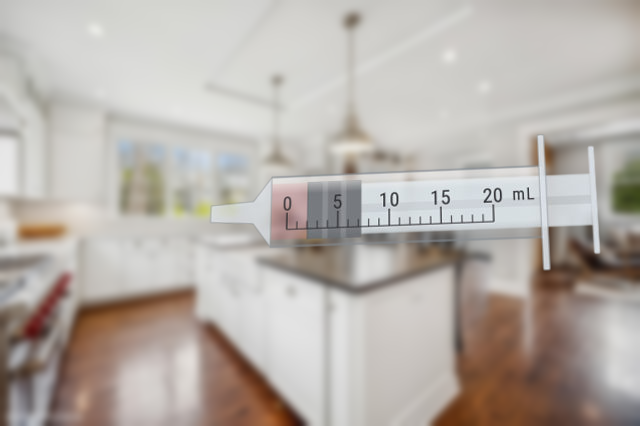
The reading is 2mL
